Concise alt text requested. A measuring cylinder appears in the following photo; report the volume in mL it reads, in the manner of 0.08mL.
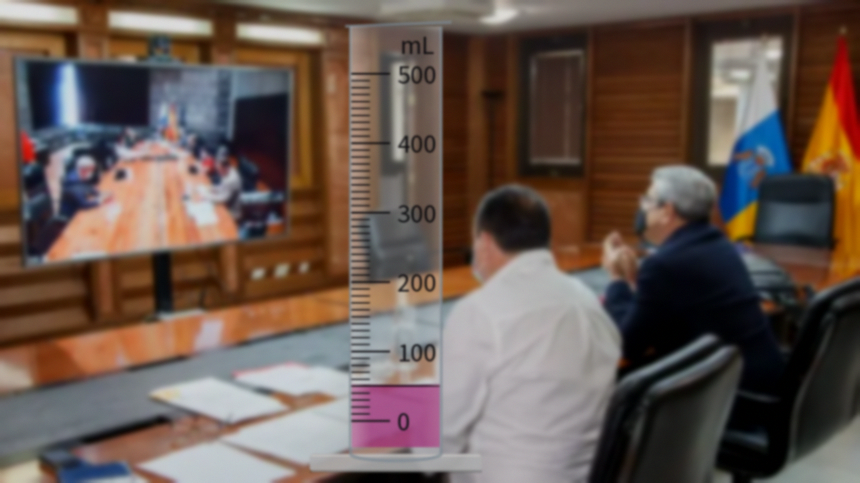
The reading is 50mL
